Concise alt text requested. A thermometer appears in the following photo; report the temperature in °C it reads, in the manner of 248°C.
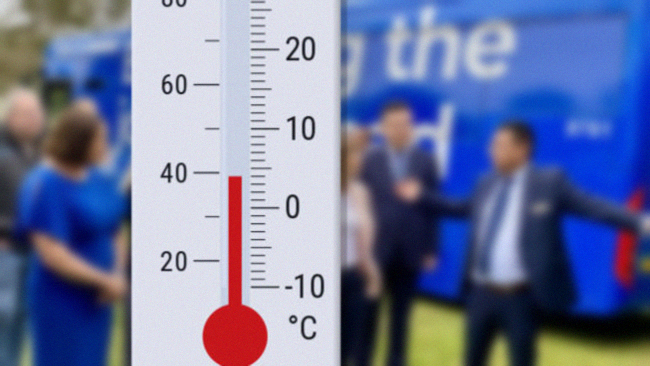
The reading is 4°C
